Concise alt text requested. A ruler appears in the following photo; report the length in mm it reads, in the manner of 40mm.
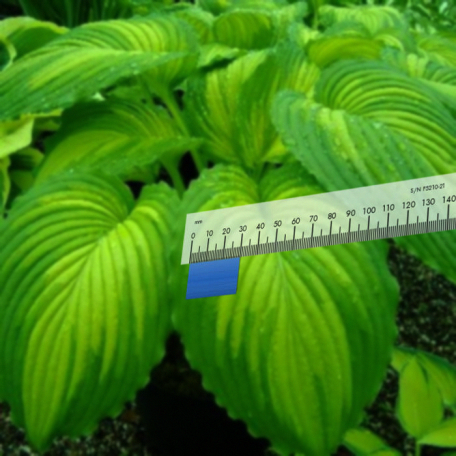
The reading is 30mm
